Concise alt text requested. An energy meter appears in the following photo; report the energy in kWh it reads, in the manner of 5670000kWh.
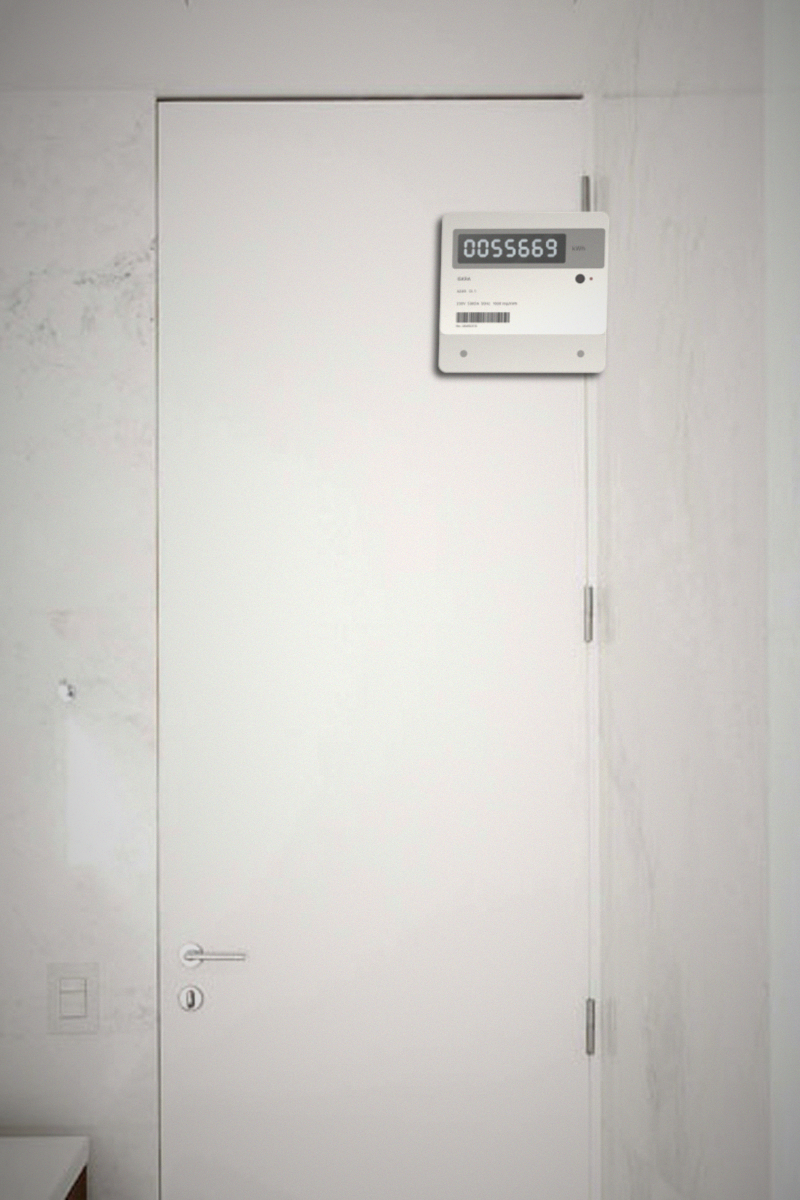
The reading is 55669kWh
